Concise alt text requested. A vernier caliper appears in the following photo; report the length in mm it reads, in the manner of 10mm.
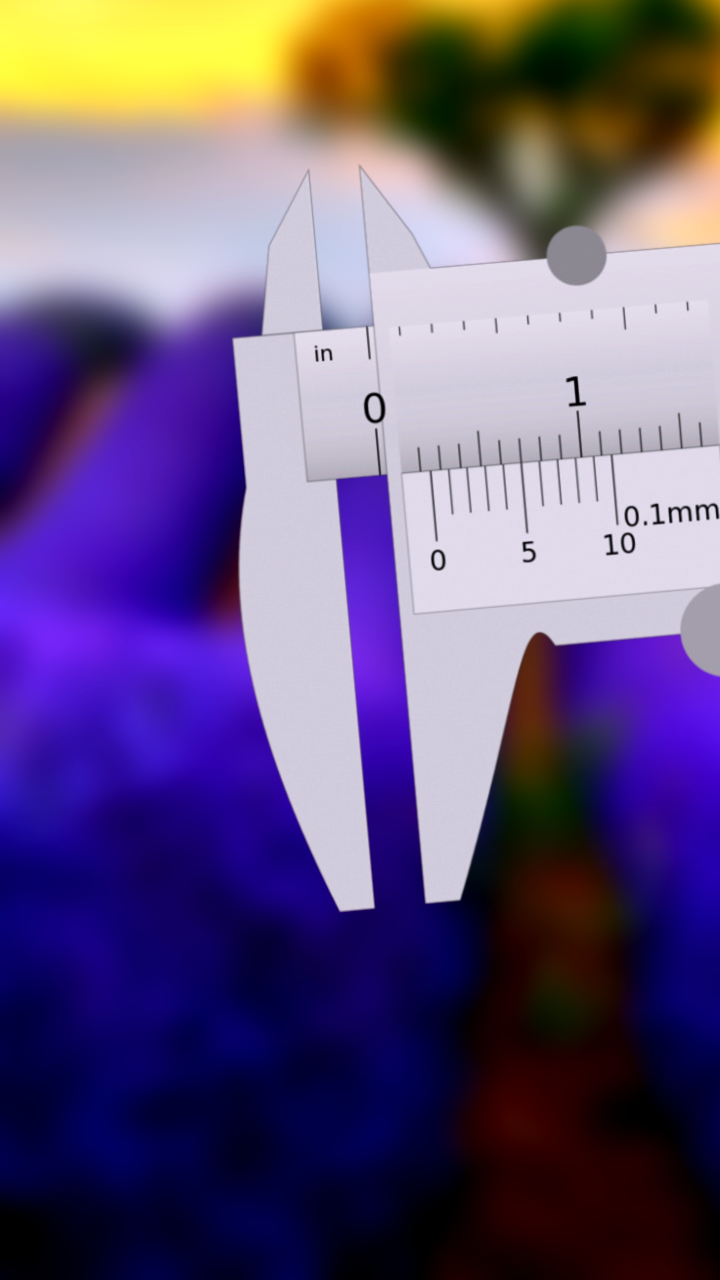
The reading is 2.5mm
